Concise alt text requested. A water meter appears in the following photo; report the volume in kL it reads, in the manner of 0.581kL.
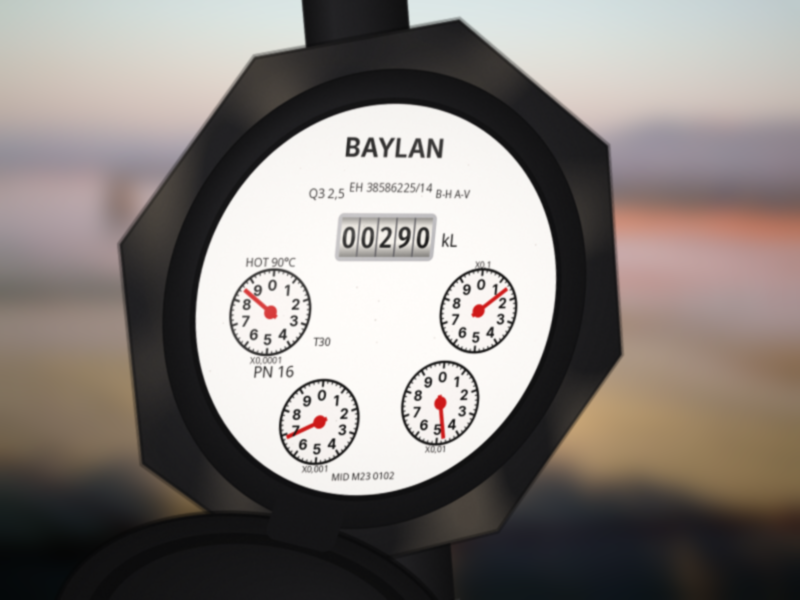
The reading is 290.1468kL
